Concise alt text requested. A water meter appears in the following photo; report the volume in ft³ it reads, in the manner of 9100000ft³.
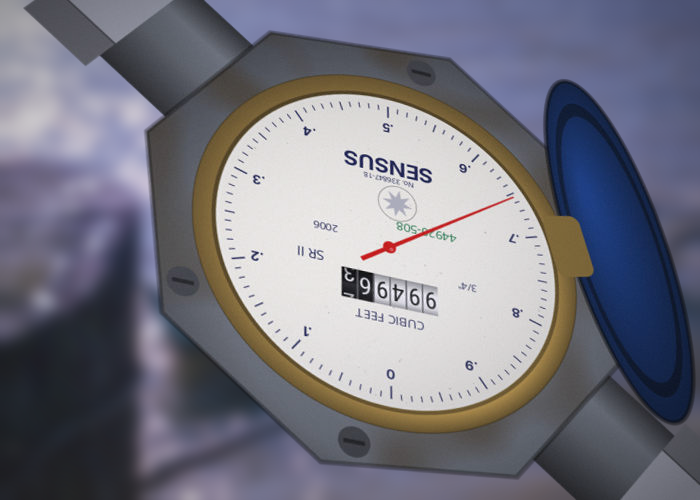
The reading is 994962.65ft³
